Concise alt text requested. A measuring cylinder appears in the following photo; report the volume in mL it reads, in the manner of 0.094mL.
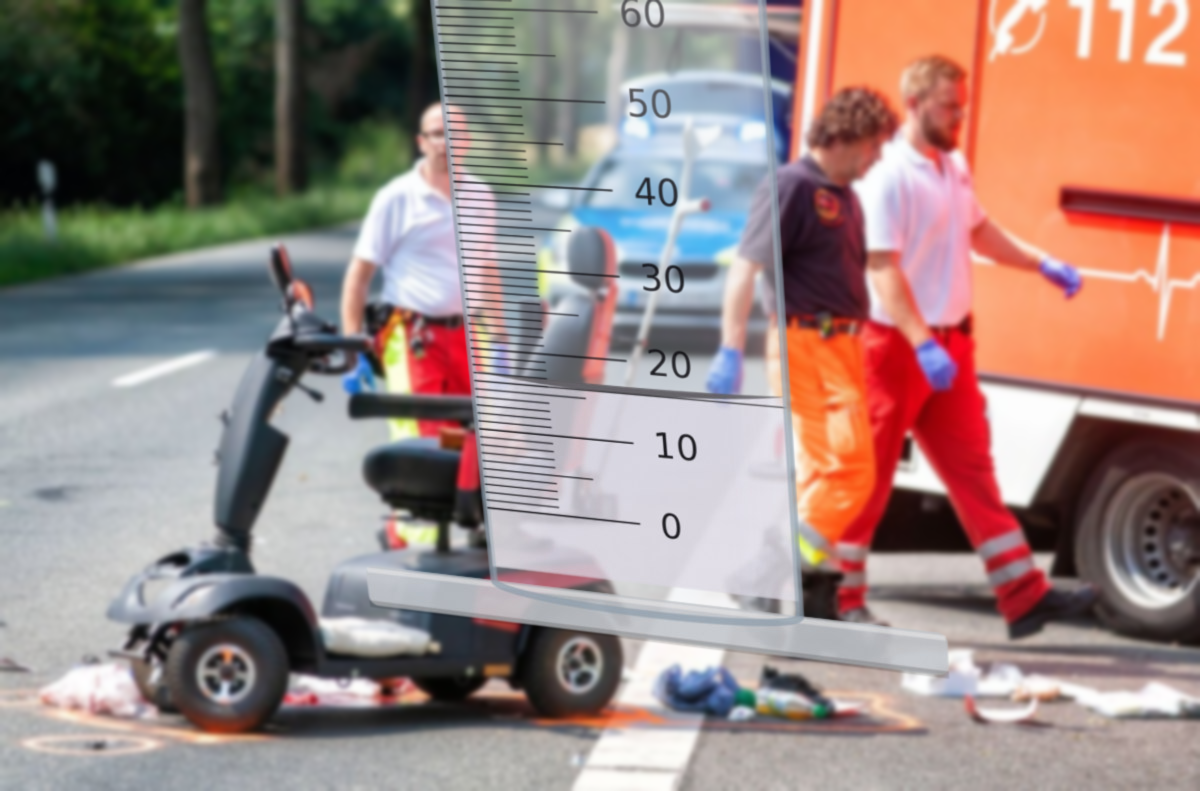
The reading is 16mL
